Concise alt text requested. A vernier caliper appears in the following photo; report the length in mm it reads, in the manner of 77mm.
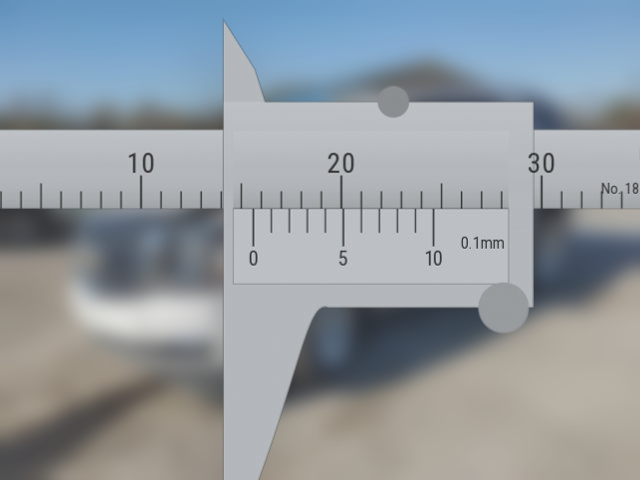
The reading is 15.6mm
